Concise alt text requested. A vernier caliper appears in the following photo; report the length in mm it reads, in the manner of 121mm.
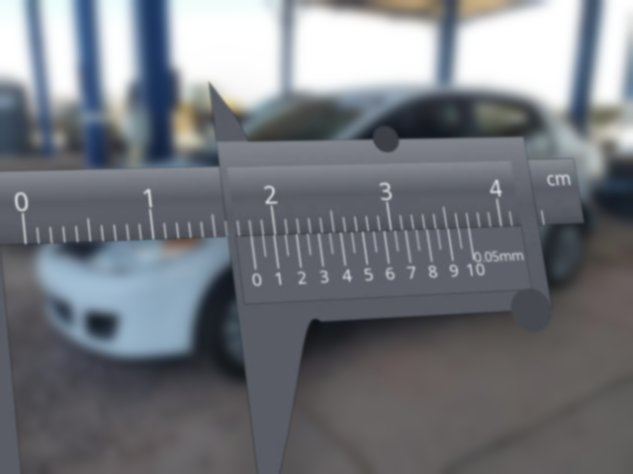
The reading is 18.0mm
